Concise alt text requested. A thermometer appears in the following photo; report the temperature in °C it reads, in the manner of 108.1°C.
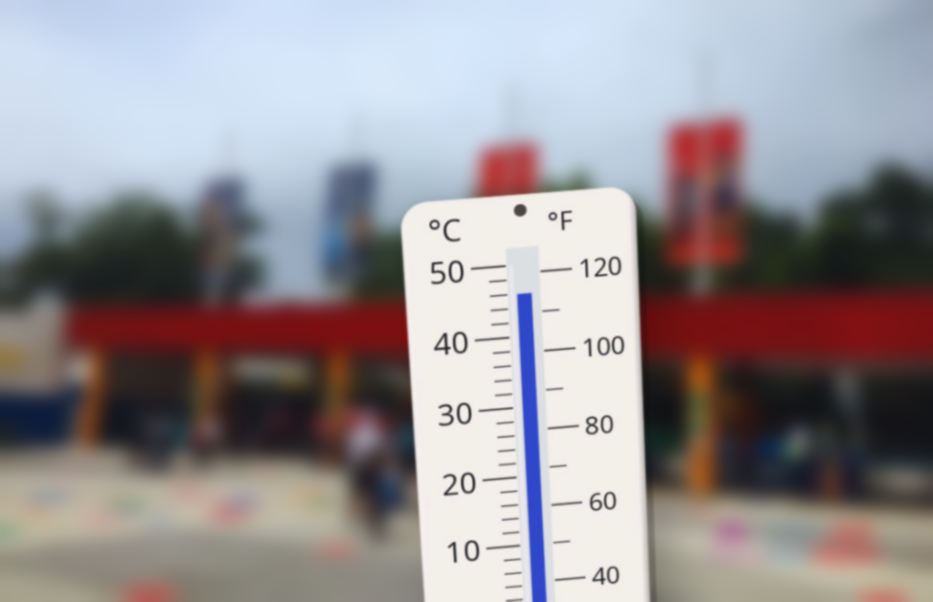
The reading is 46°C
